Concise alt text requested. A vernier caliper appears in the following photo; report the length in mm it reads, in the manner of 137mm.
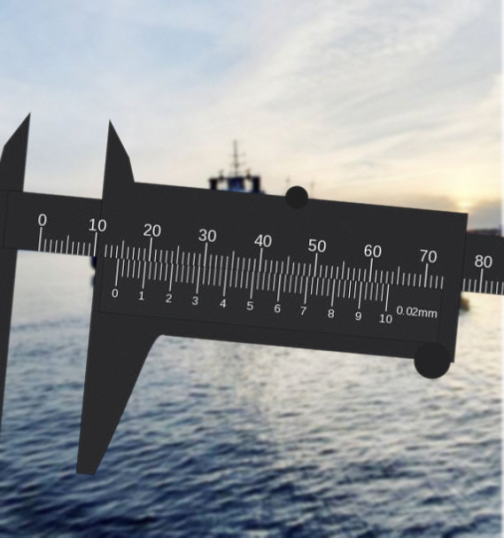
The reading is 14.4mm
